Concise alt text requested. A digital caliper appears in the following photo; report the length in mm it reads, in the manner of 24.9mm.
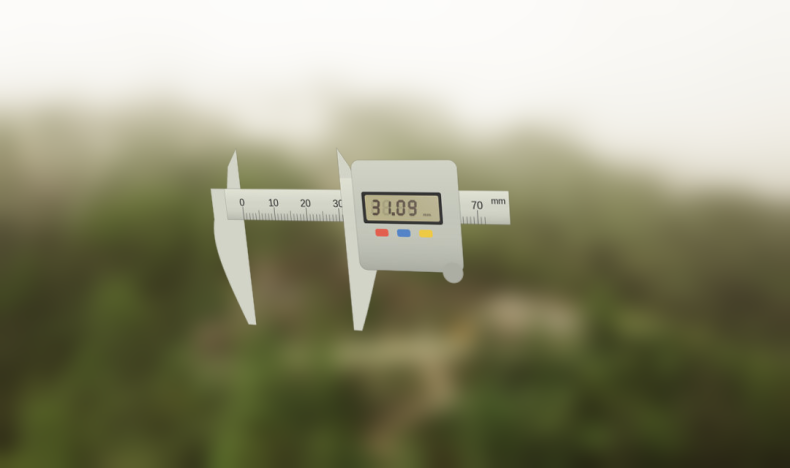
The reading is 31.09mm
